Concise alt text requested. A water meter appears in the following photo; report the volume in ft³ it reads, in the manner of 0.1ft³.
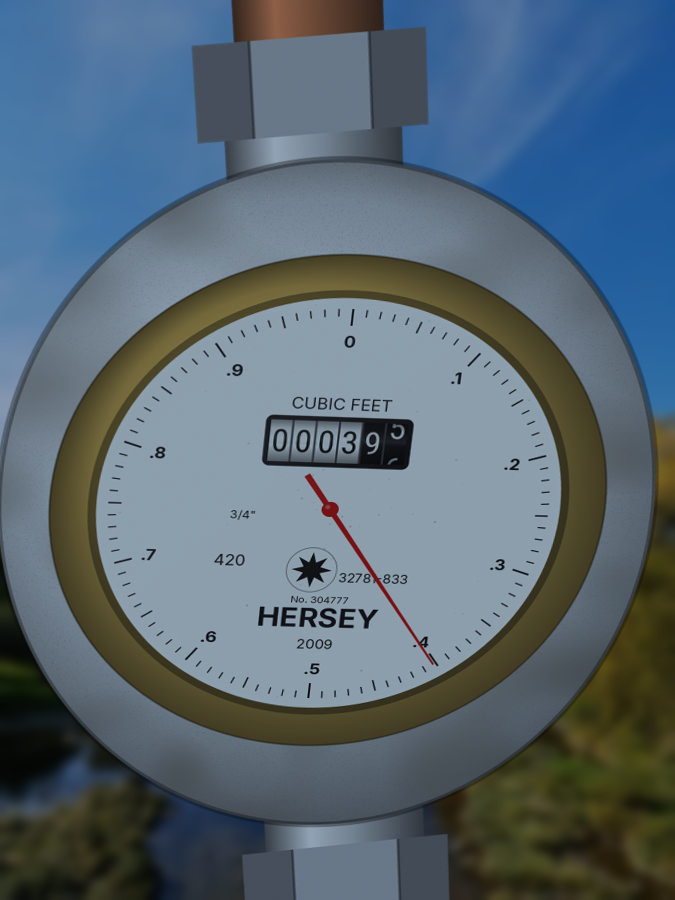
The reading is 395.40ft³
